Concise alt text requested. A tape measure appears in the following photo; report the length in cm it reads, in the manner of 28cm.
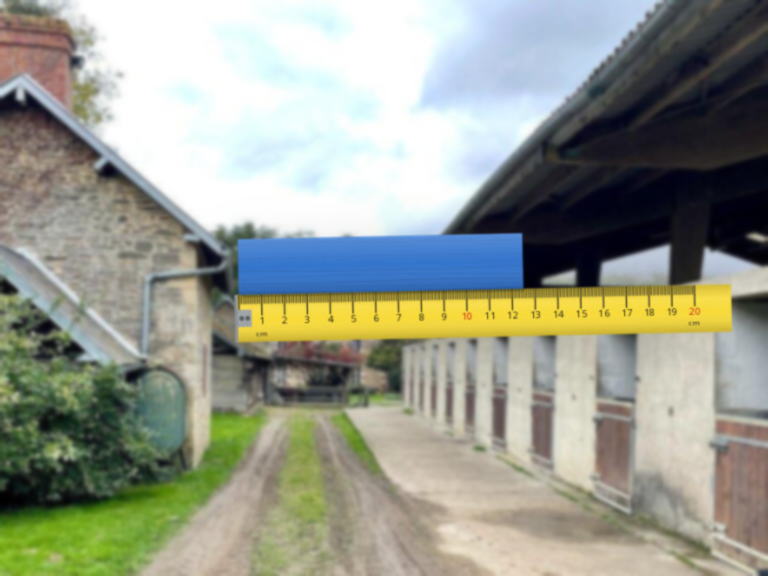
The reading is 12.5cm
